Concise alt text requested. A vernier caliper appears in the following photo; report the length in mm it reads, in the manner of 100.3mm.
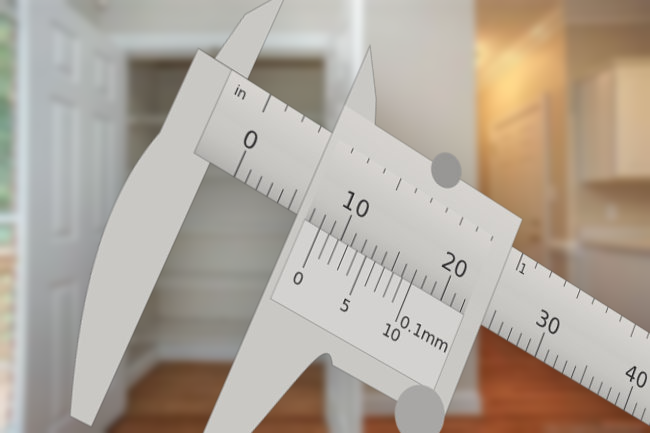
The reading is 8.0mm
